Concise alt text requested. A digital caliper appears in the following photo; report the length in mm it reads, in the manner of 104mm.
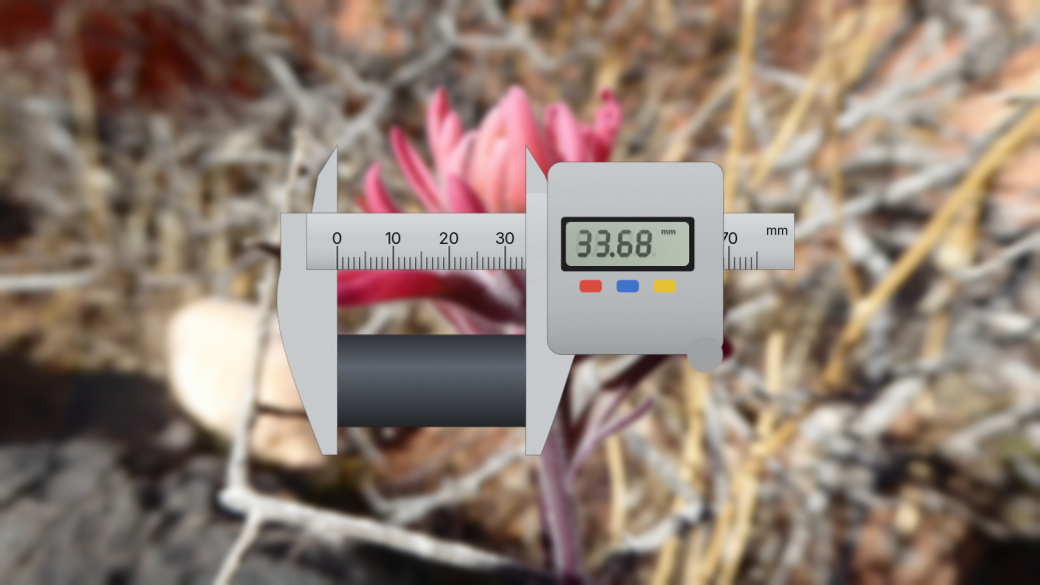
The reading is 33.68mm
